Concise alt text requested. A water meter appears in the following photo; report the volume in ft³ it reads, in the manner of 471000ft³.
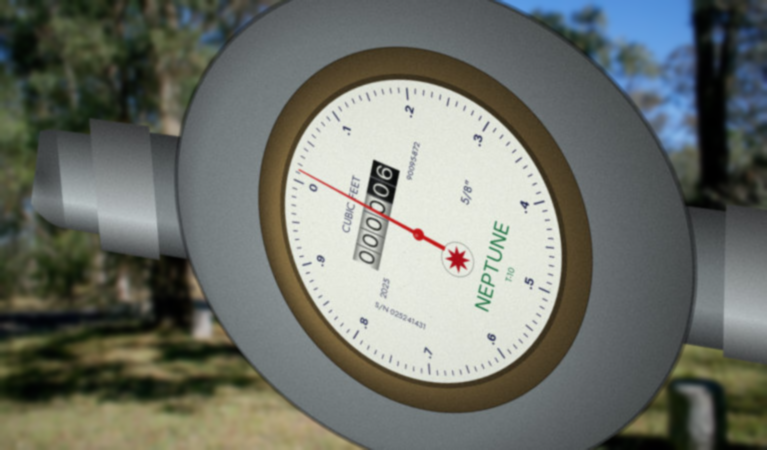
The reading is 6.01ft³
